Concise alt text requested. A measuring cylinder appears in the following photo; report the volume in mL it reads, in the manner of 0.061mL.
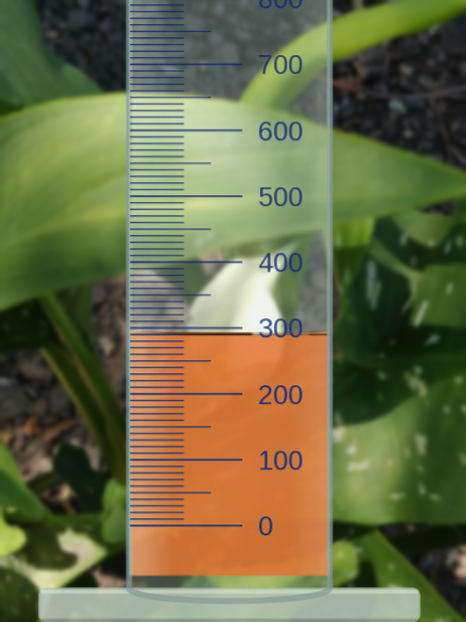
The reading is 290mL
